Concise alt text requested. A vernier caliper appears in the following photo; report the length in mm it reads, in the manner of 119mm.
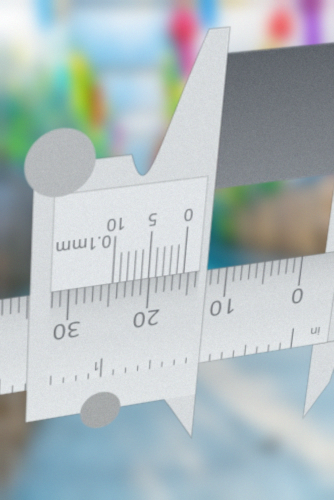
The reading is 15.6mm
